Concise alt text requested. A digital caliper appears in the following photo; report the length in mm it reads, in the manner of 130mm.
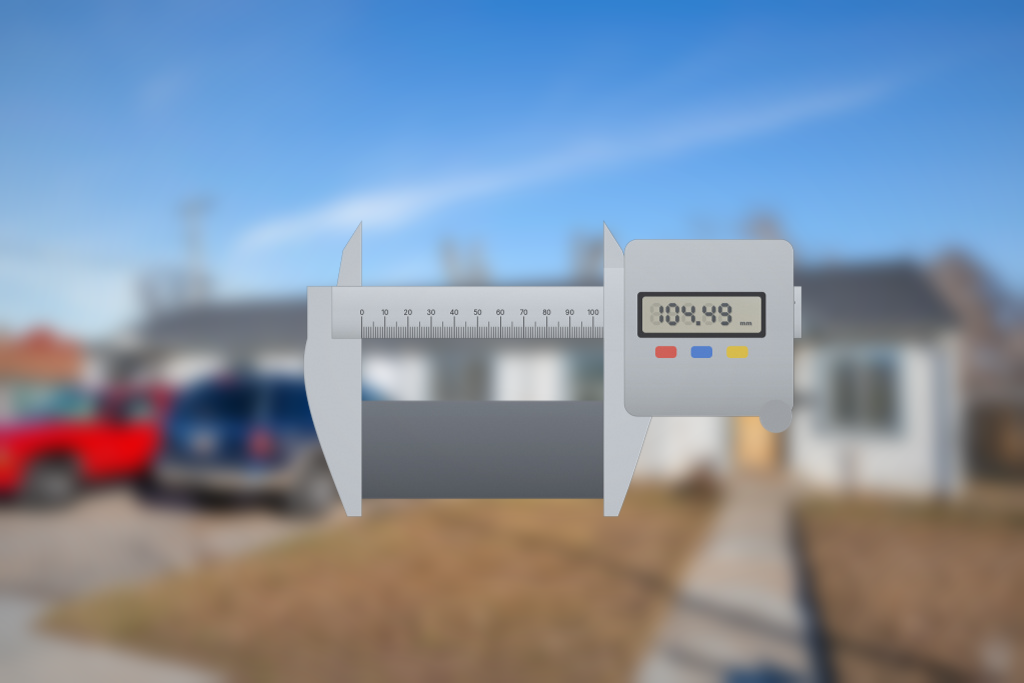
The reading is 104.49mm
